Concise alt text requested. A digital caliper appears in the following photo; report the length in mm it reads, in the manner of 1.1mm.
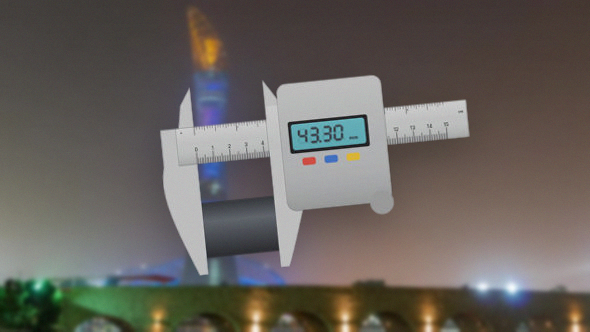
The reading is 43.30mm
